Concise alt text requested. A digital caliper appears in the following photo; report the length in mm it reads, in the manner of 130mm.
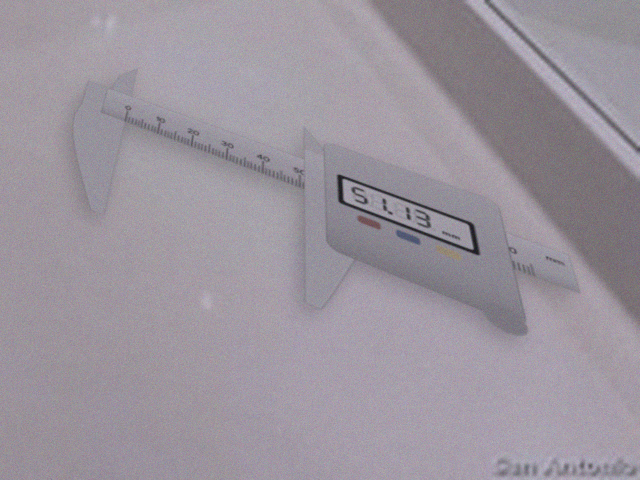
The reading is 51.13mm
